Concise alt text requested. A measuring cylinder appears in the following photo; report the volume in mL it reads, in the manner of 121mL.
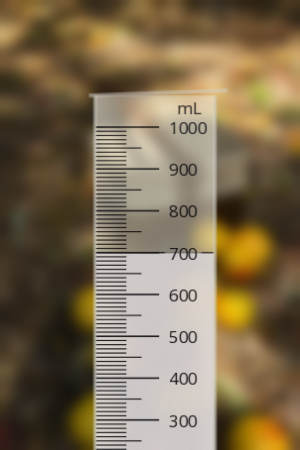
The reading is 700mL
